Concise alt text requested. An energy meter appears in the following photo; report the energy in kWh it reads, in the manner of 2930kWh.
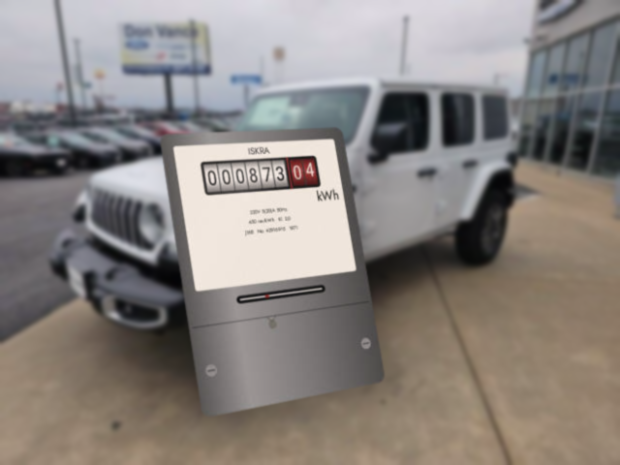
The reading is 873.04kWh
